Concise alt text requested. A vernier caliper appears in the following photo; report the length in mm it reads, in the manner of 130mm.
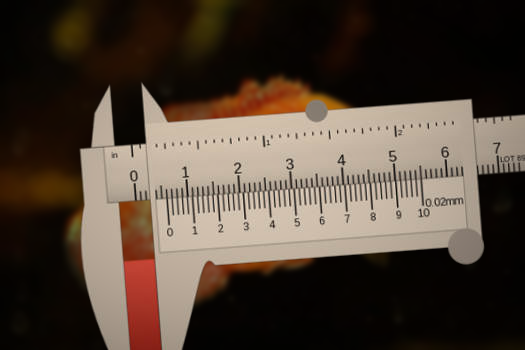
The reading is 6.0mm
